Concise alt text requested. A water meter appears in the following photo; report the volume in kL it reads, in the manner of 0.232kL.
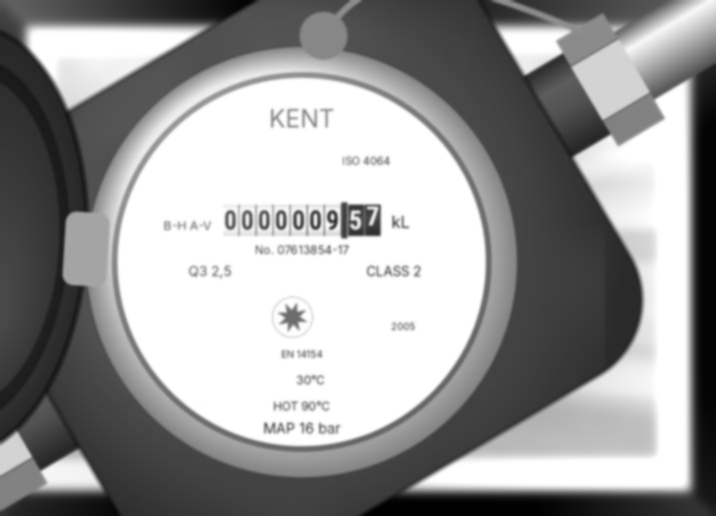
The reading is 9.57kL
